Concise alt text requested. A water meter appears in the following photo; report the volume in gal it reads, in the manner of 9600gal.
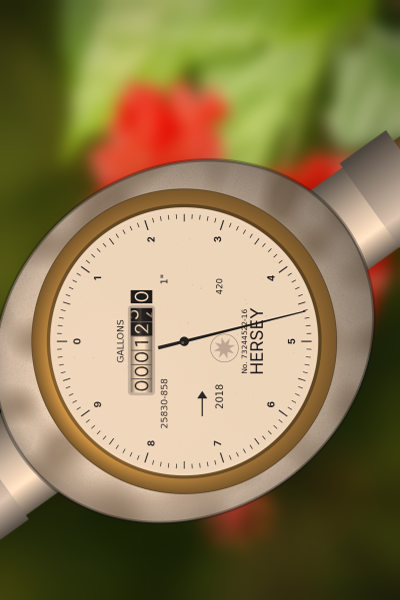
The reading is 1254.6gal
